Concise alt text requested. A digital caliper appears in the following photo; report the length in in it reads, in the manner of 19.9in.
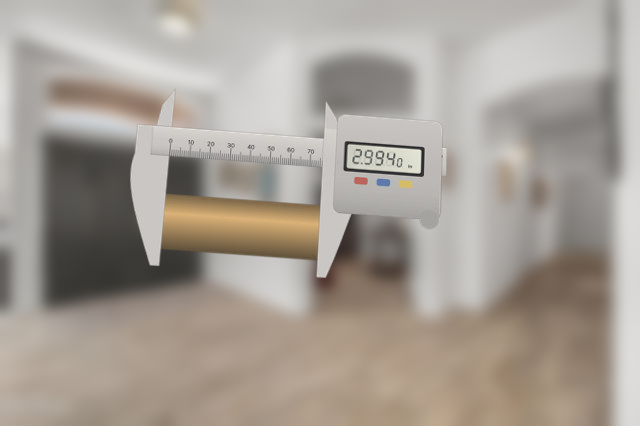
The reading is 2.9940in
